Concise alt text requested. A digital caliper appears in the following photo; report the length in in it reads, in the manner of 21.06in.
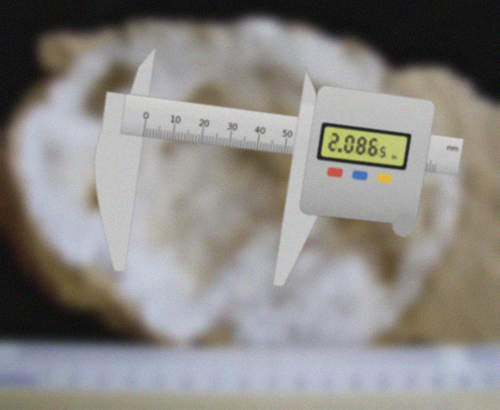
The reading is 2.0865in
